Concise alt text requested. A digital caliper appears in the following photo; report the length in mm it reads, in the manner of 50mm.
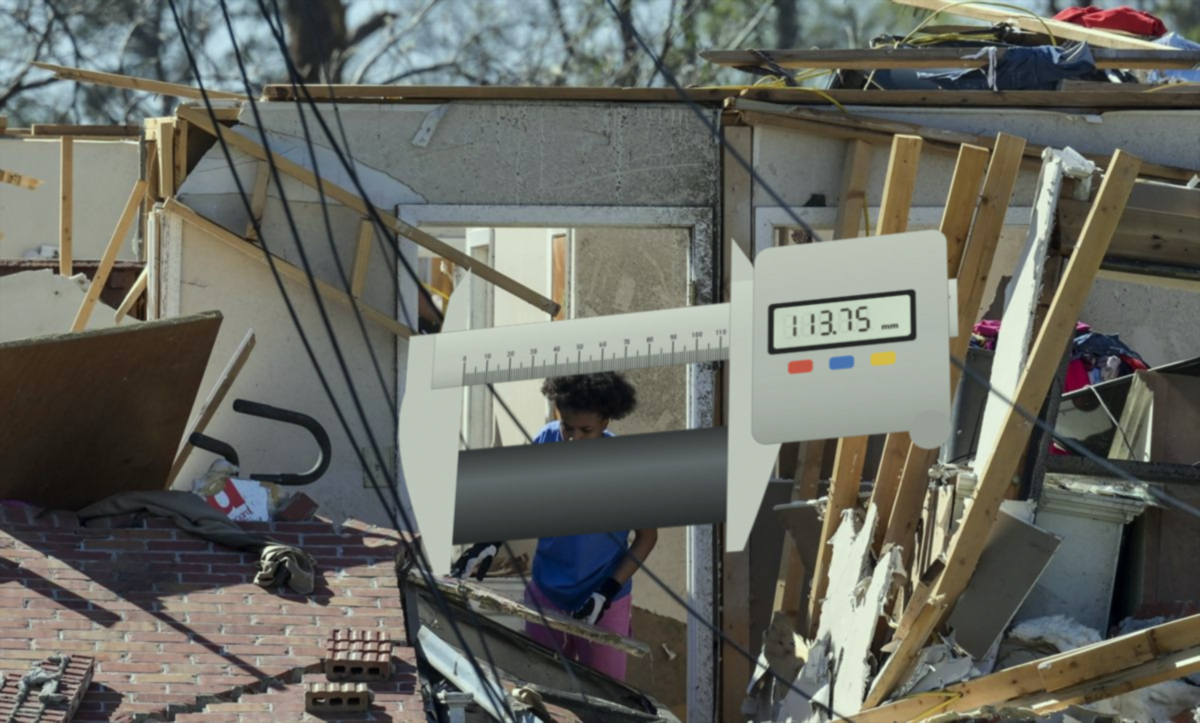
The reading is 113.75mm
